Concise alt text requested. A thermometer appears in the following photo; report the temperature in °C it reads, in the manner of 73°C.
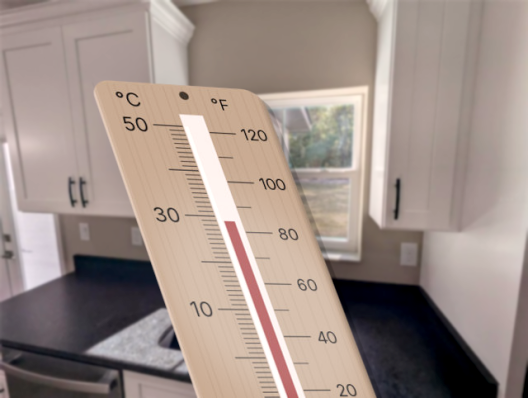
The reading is 29°C
